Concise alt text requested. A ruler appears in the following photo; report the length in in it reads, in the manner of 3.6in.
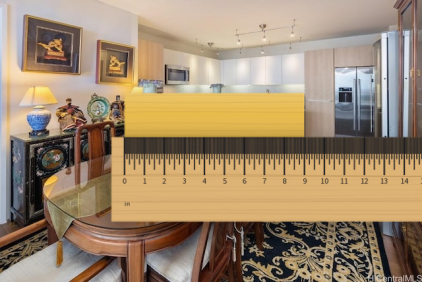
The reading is 9in
